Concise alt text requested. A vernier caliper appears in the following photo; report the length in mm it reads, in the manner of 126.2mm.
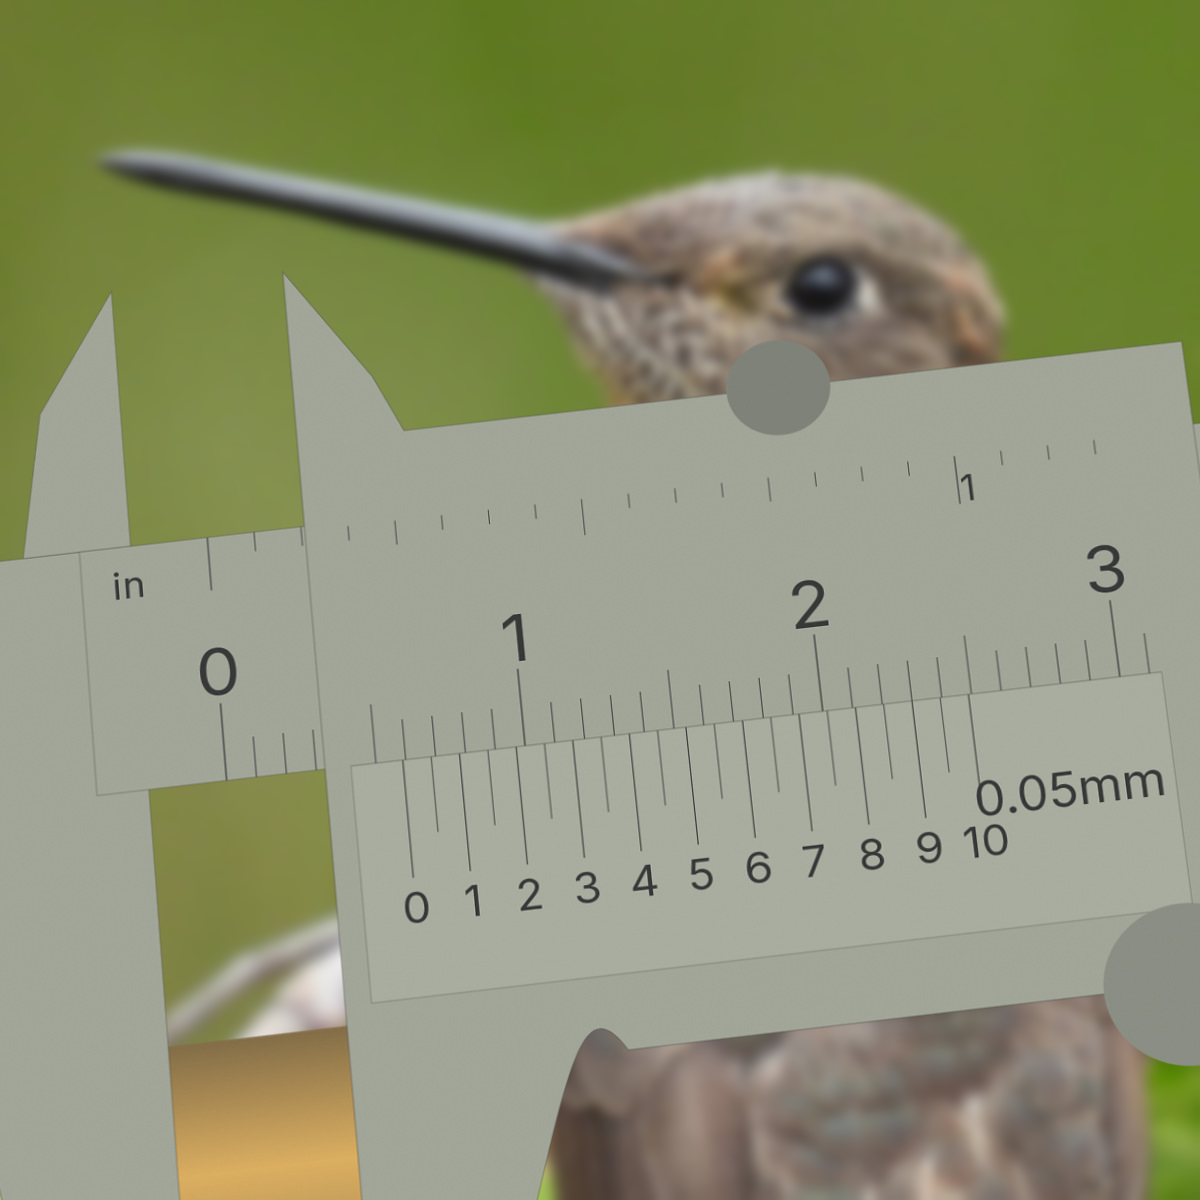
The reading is 5.90mm
